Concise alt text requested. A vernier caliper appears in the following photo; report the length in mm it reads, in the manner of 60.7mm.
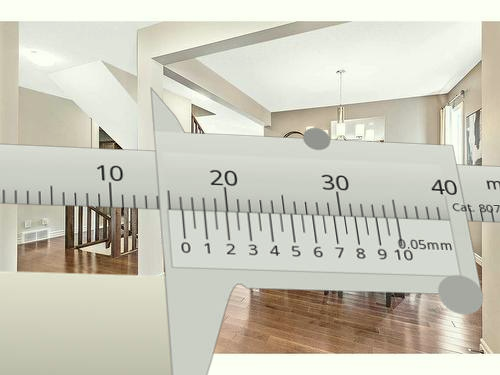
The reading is 16.1mm
